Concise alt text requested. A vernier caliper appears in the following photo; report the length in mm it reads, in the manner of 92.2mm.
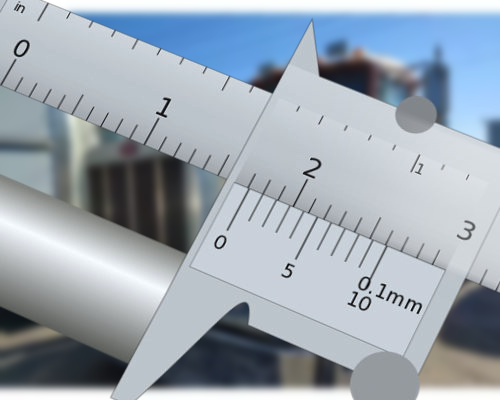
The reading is 17.1mm
